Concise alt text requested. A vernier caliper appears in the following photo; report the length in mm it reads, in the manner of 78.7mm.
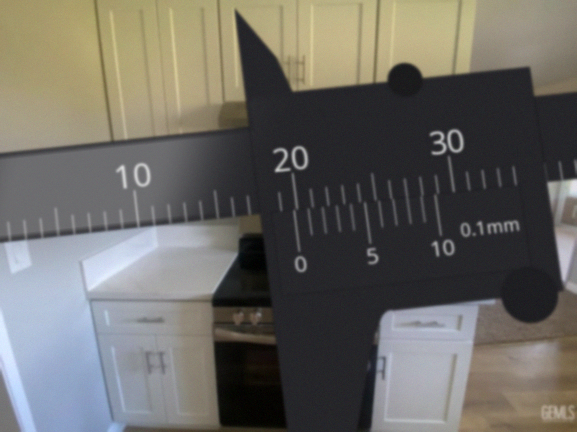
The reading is 19.8mm
